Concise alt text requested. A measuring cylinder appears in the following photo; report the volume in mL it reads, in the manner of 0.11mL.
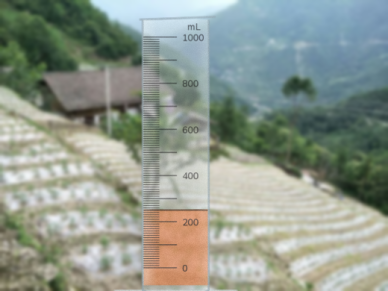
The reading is 250mL
